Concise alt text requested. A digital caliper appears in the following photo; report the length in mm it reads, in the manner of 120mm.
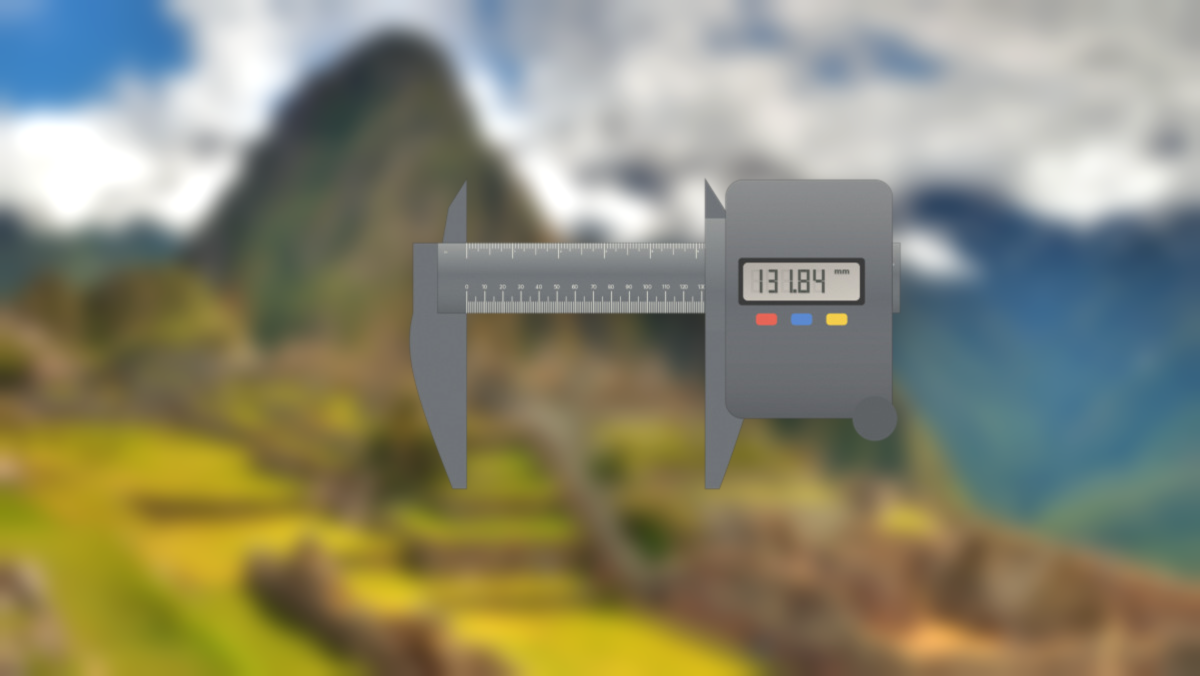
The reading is 131.84mm
